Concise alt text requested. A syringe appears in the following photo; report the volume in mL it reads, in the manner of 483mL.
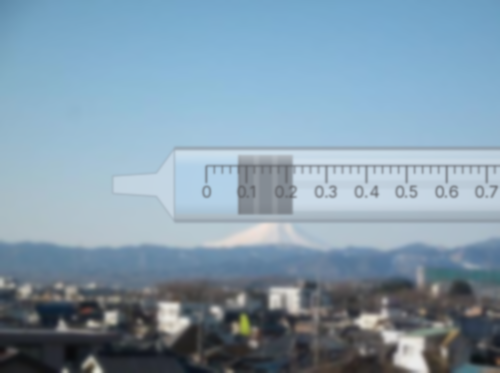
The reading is 0.08mL
